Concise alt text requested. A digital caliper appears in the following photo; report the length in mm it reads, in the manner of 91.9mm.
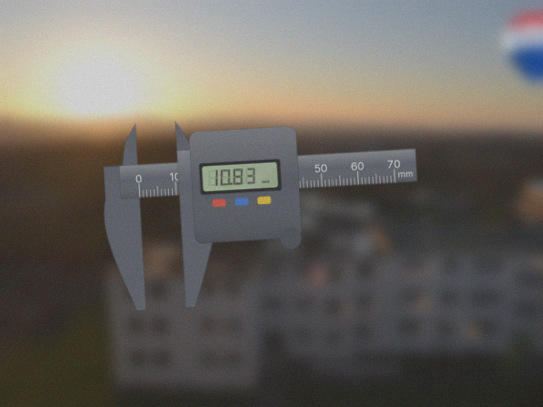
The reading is 10.83mm
